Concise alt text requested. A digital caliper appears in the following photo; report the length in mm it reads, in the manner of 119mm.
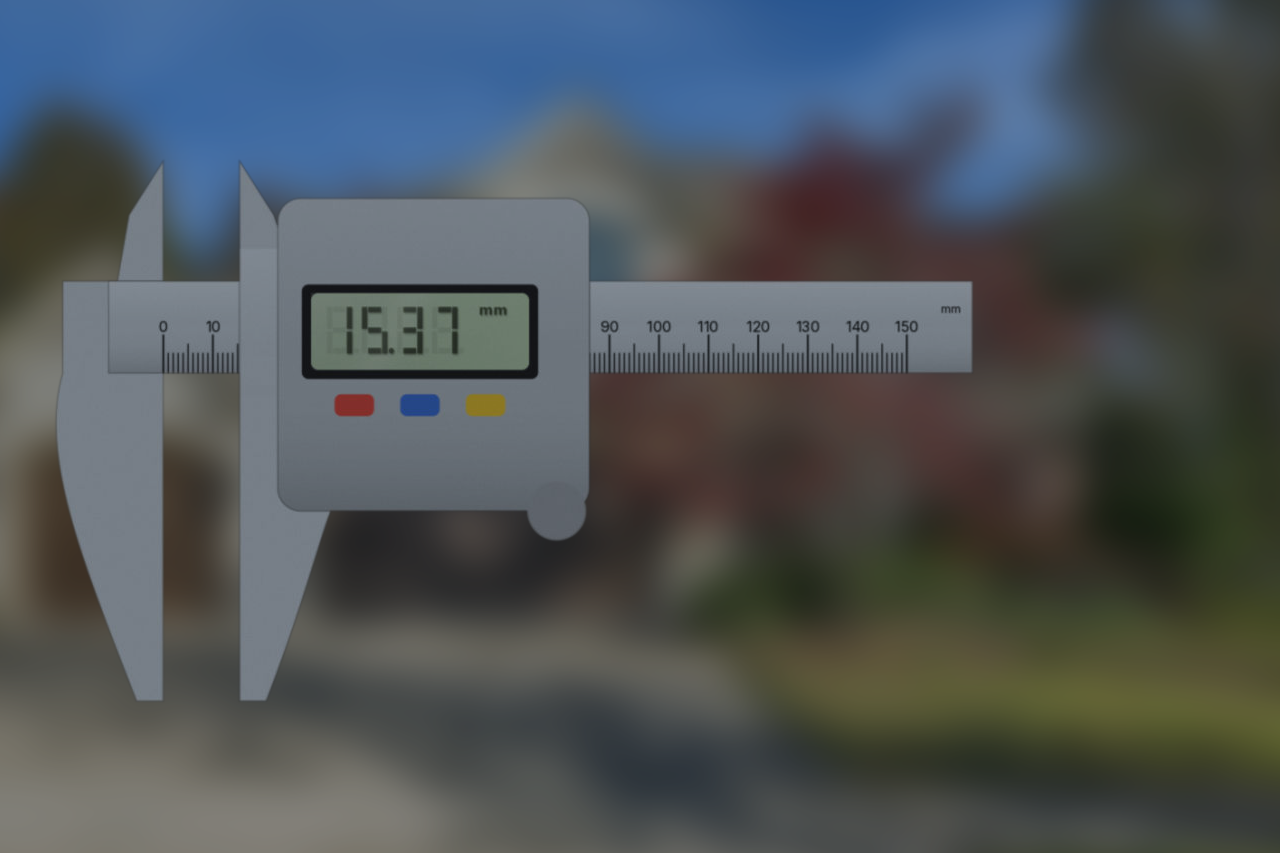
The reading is 15.37mm
